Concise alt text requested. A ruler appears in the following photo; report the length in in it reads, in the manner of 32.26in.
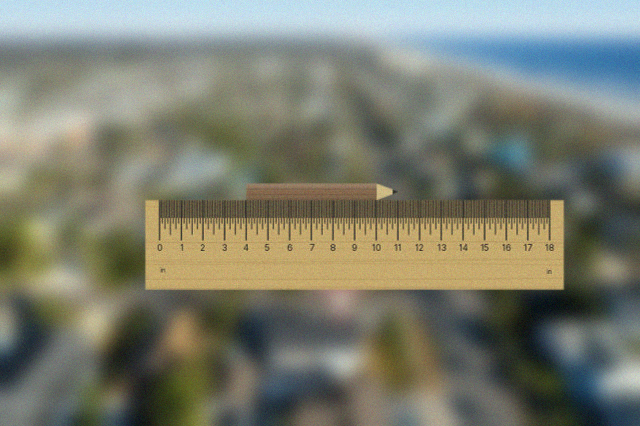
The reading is 7in
